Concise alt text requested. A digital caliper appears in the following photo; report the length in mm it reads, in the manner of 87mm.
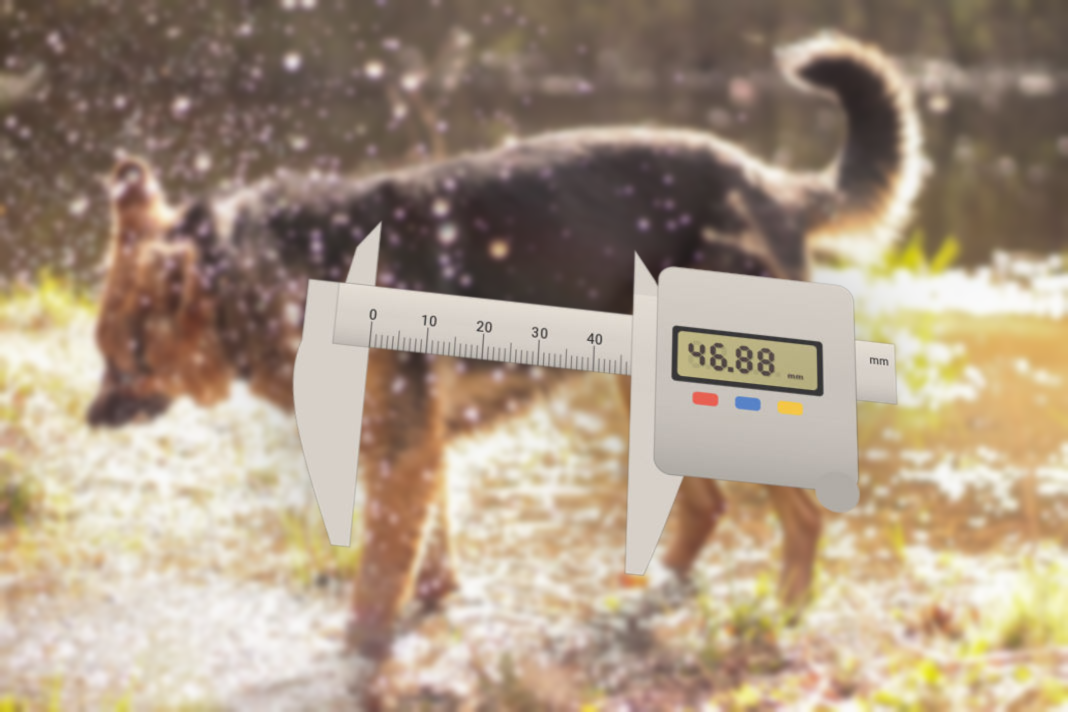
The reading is 46.88mm
